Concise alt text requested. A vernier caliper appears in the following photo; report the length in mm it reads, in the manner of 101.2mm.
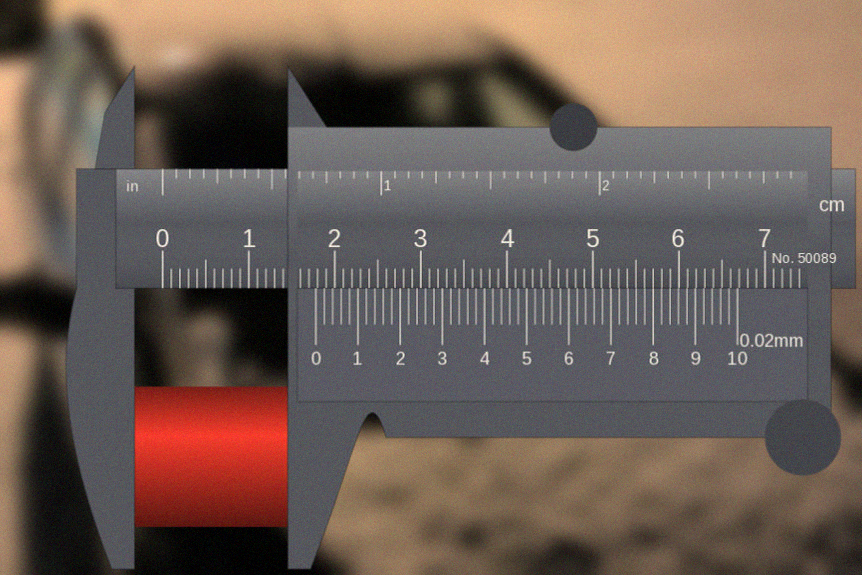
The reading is 17.8mm
